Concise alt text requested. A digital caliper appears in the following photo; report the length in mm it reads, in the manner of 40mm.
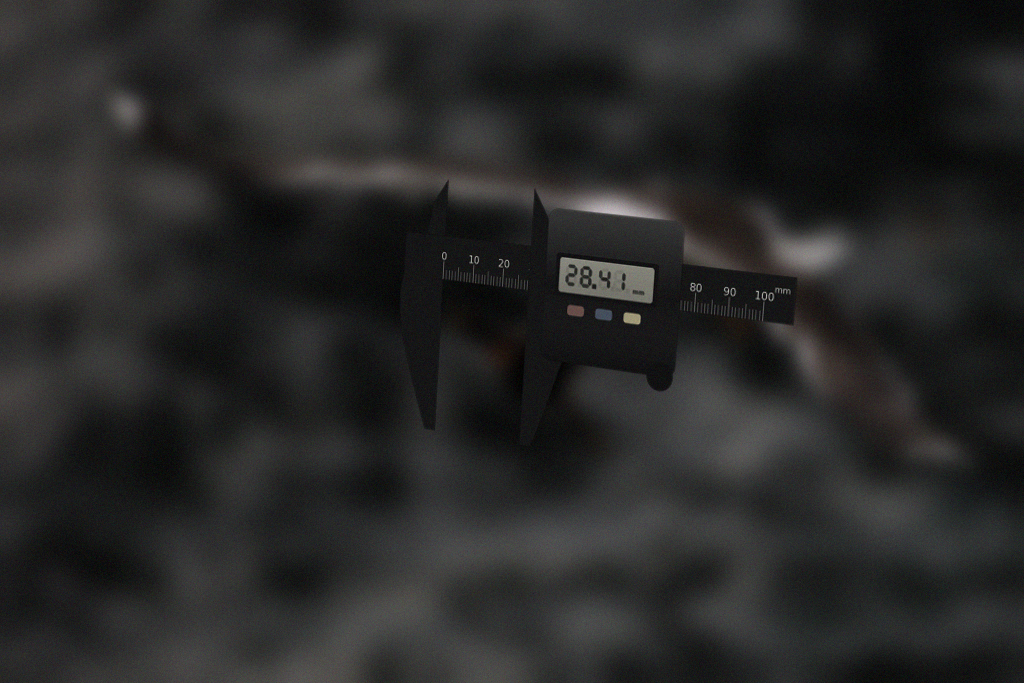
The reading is 28.41mm
